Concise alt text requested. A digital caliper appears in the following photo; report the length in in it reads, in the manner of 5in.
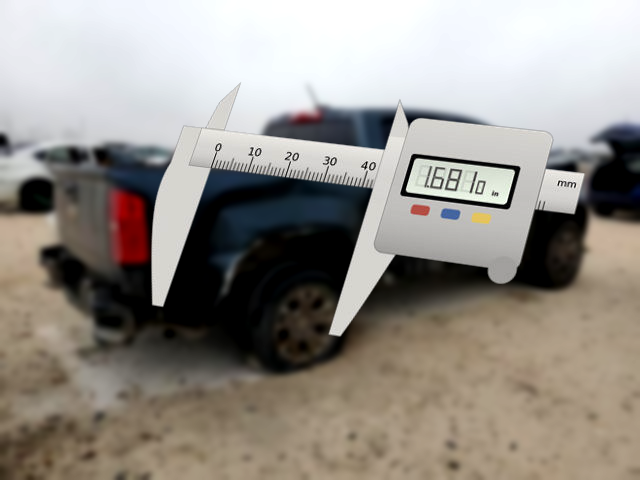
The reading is 1.6810in
